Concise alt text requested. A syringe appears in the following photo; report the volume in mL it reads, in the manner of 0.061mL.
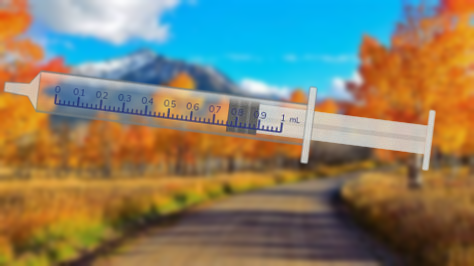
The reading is 0.76mL
